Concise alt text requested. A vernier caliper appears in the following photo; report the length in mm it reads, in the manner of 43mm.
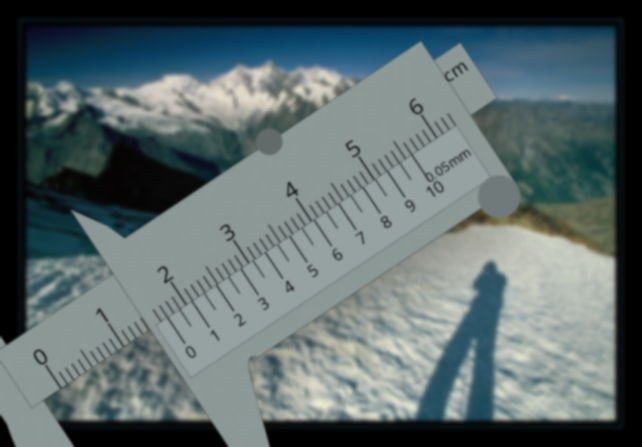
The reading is 17.0mm
